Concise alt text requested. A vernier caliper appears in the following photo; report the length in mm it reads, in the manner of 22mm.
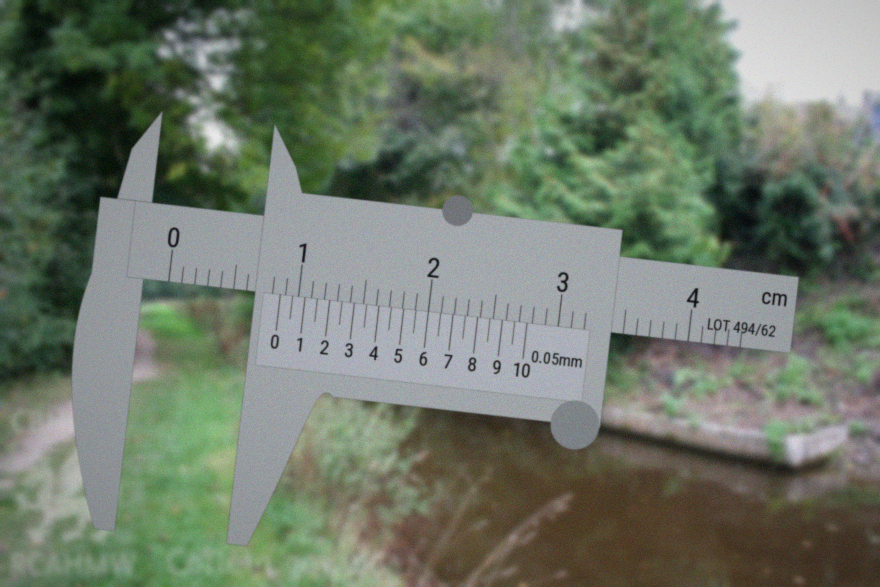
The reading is 8.6mm
